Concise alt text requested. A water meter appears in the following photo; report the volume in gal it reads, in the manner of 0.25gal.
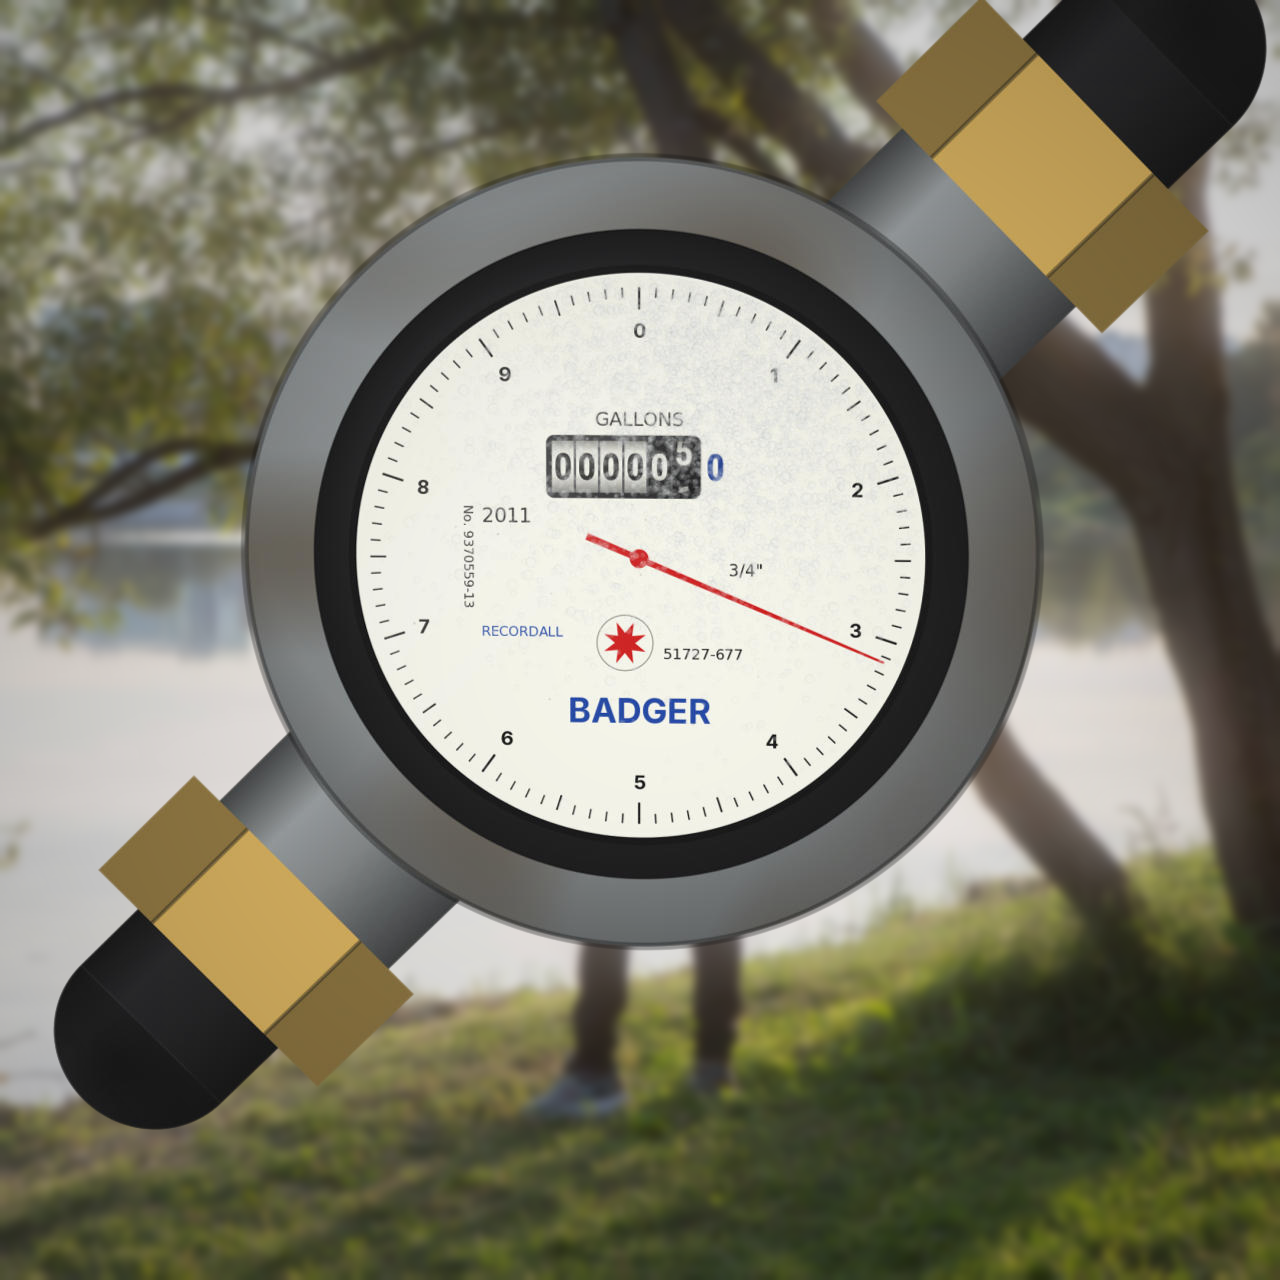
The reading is 53.1gal
